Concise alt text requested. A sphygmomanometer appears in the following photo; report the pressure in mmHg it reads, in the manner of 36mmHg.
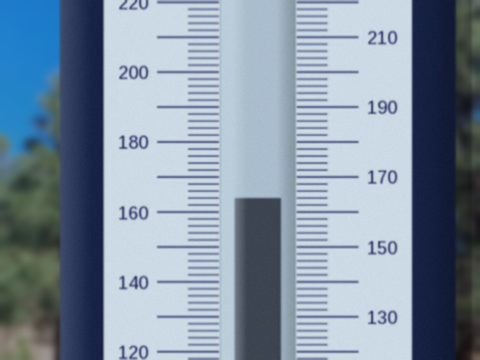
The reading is 164mmHg
